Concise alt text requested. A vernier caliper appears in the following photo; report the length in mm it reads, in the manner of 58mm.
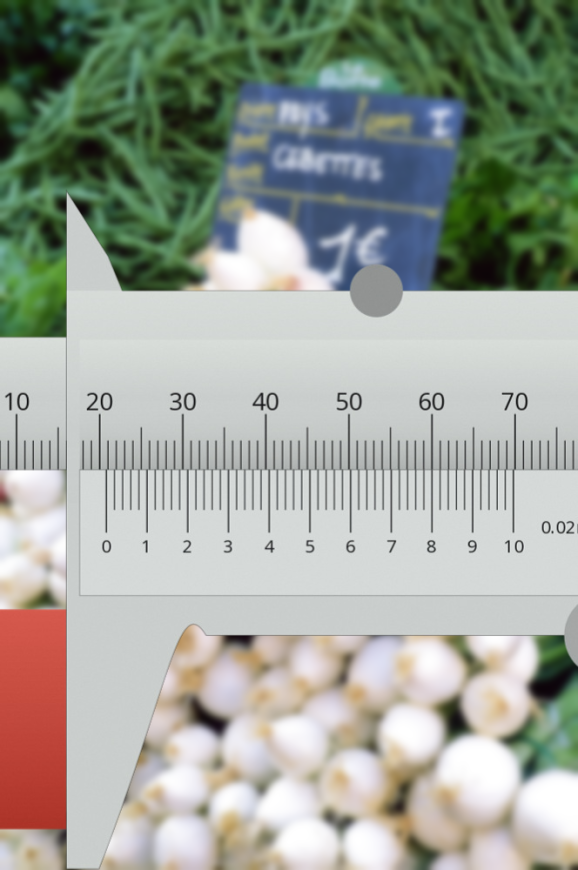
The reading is 20.8mm
